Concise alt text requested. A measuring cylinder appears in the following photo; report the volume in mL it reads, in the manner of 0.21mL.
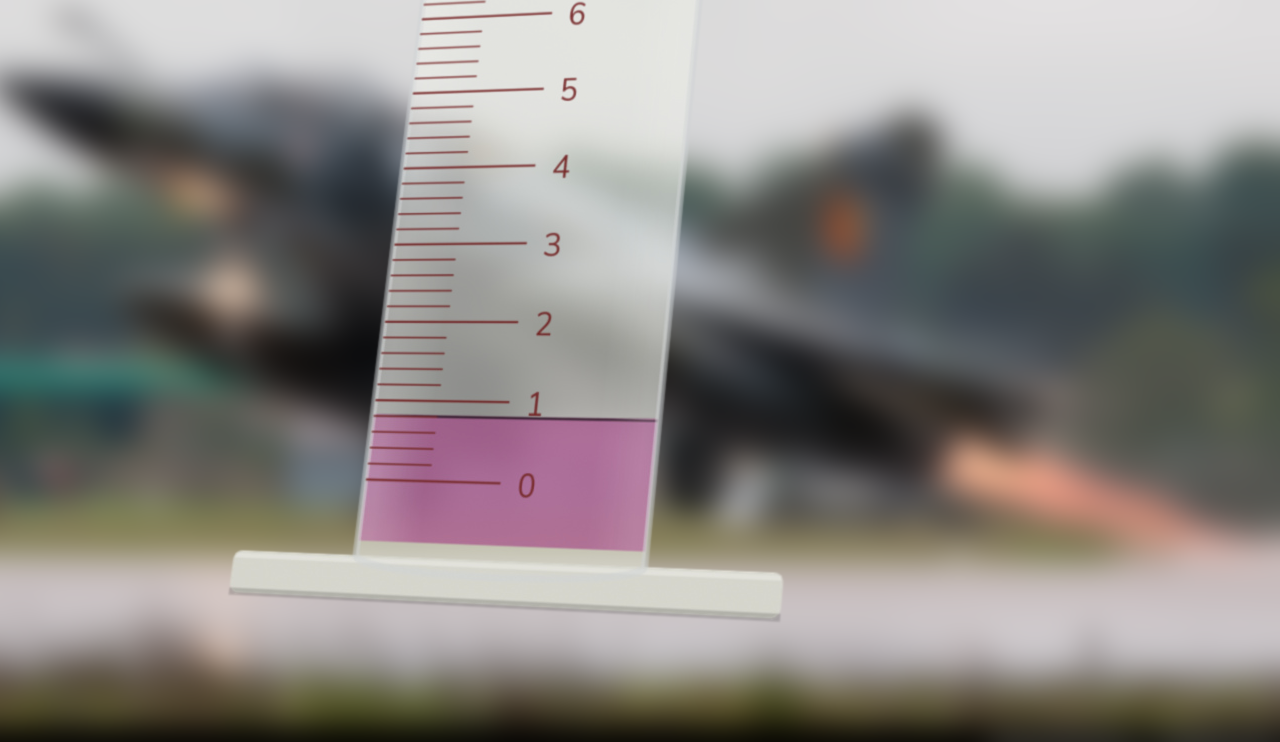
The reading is 0.8mL
